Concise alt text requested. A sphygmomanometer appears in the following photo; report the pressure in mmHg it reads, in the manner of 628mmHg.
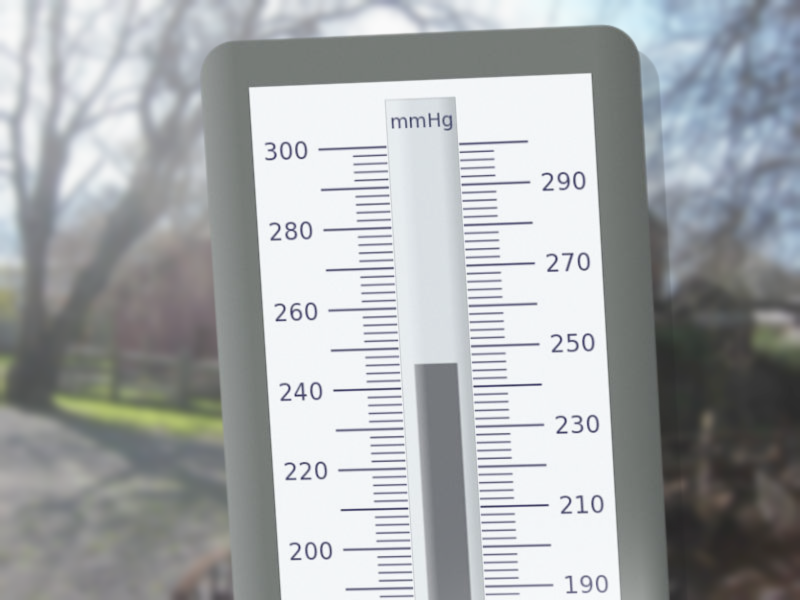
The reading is 246mmHg
